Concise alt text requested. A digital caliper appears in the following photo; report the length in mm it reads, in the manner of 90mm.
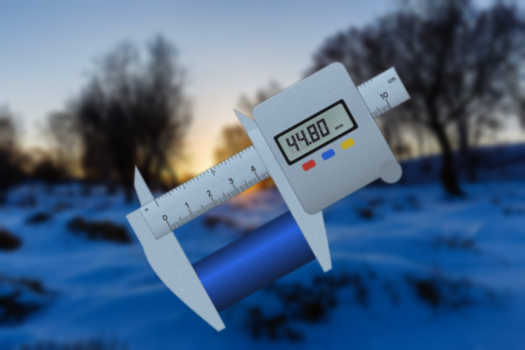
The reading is 44.80mm
